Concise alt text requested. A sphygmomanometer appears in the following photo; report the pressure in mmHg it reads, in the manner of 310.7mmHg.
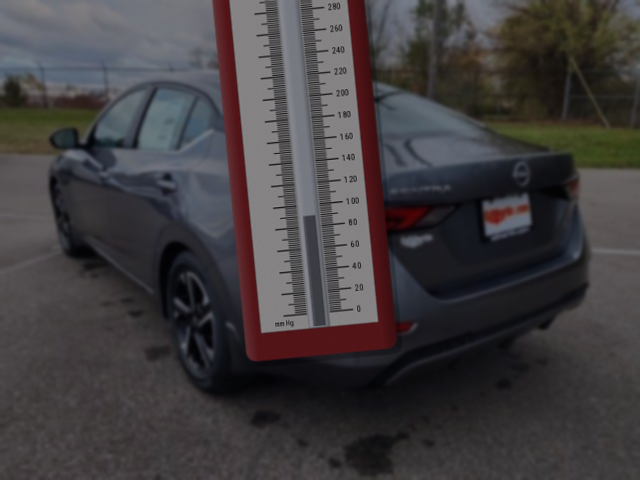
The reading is 90mmHg
